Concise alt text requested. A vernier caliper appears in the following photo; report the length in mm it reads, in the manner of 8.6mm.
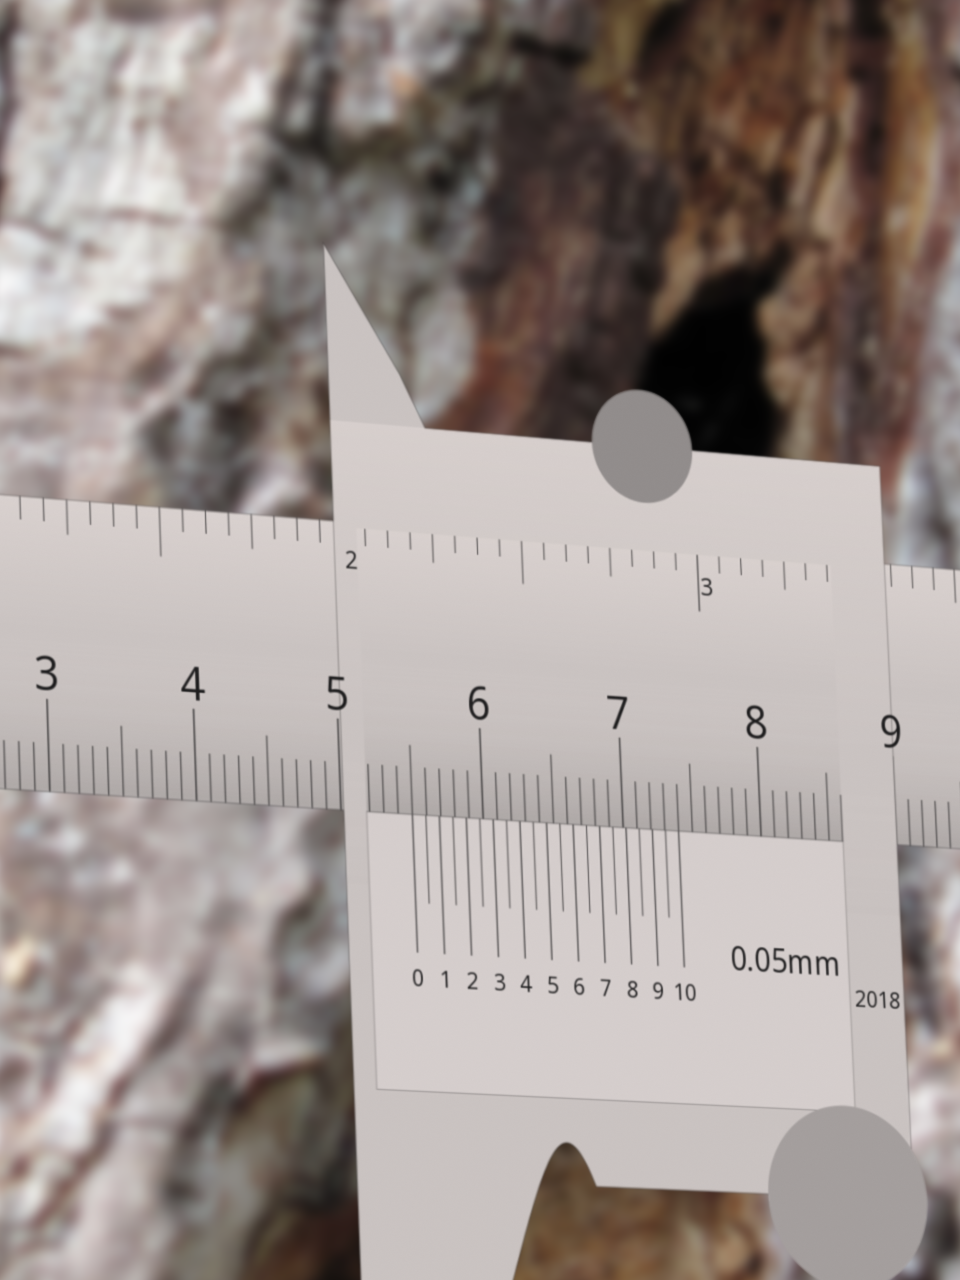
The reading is 55.0mm
